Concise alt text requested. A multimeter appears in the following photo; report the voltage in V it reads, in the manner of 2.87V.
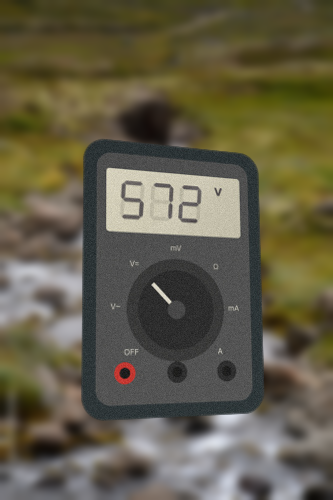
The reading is 572V
